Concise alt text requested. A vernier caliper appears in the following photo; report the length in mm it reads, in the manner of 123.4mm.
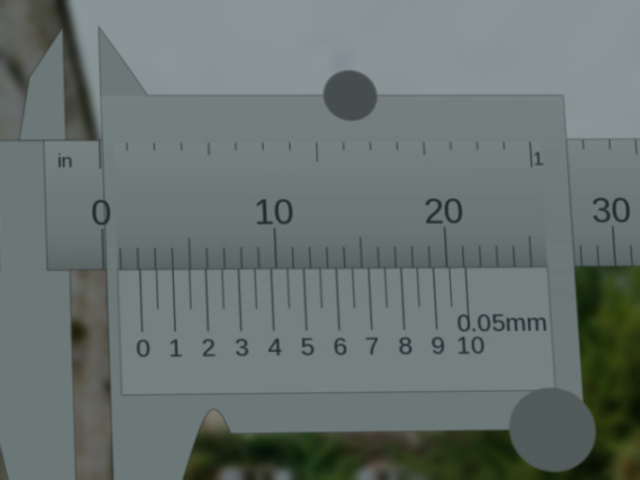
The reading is 2.1mm
